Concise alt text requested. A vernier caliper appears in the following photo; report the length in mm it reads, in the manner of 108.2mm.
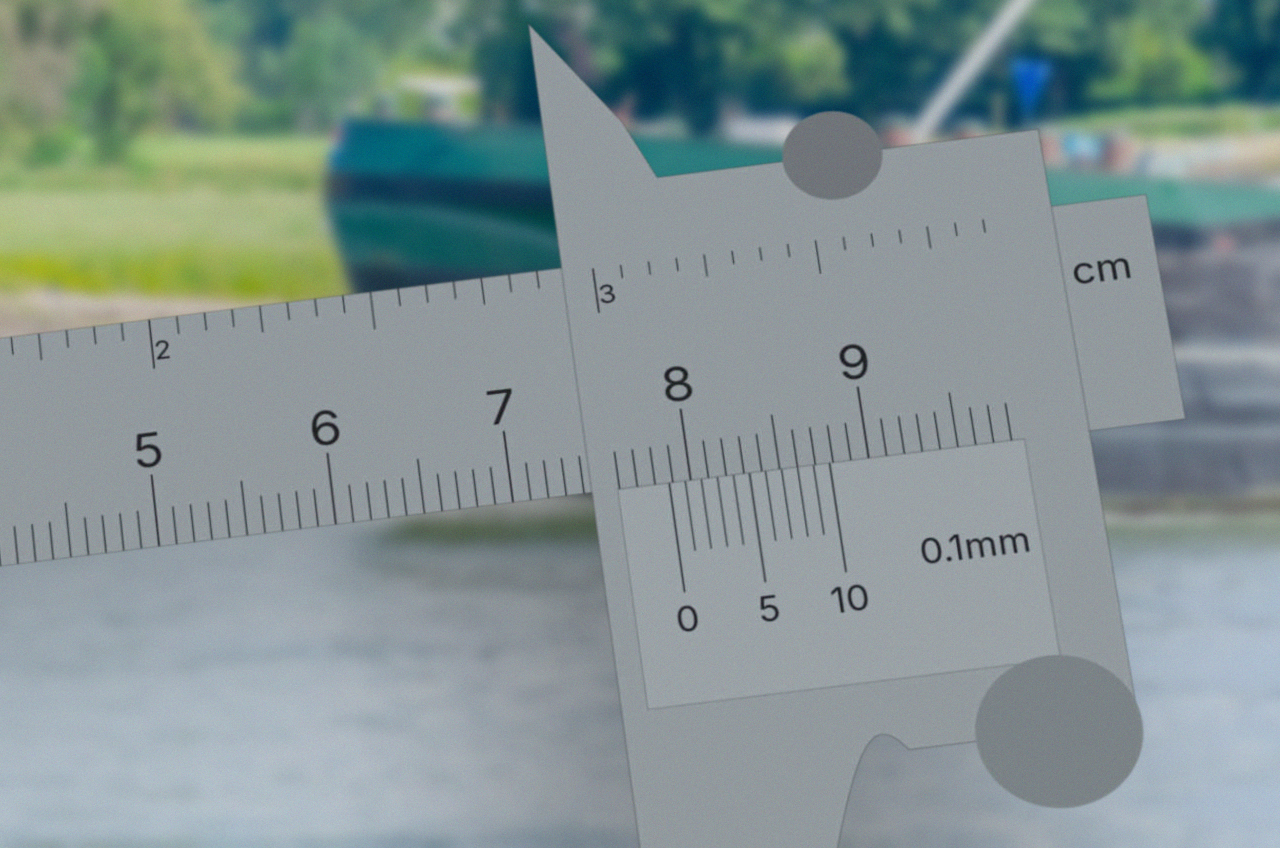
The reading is 78.8mm
